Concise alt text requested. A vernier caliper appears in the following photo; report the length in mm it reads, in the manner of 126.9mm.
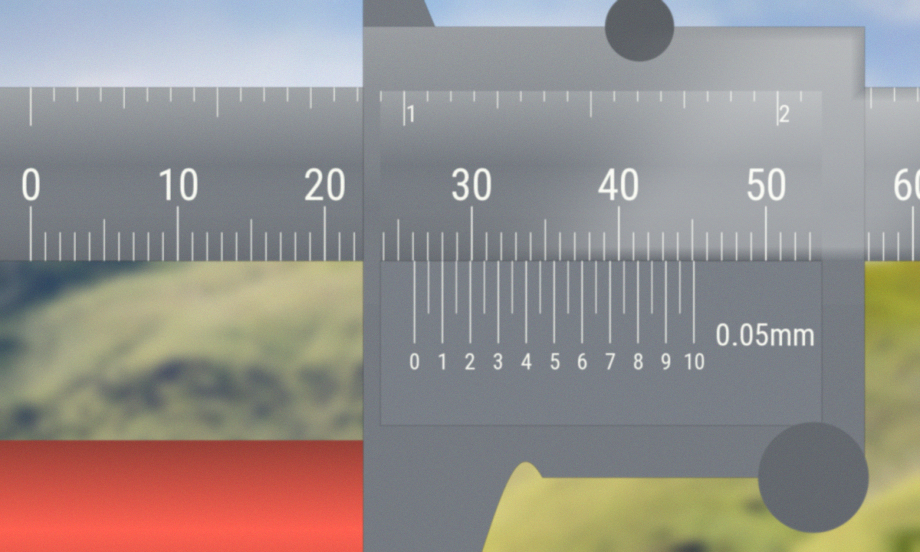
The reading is 26.1mm
